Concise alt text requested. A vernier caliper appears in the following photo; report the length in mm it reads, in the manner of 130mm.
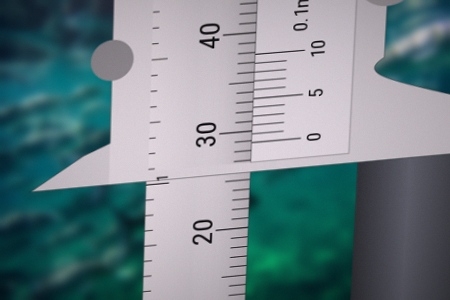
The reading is 28.8mm
